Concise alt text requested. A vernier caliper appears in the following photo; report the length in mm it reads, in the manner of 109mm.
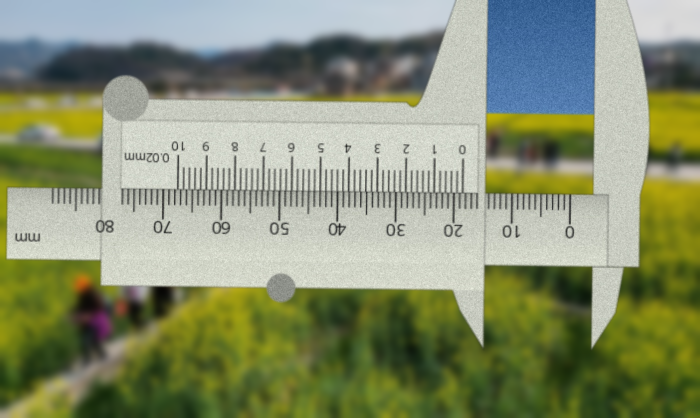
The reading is 18.5mm
